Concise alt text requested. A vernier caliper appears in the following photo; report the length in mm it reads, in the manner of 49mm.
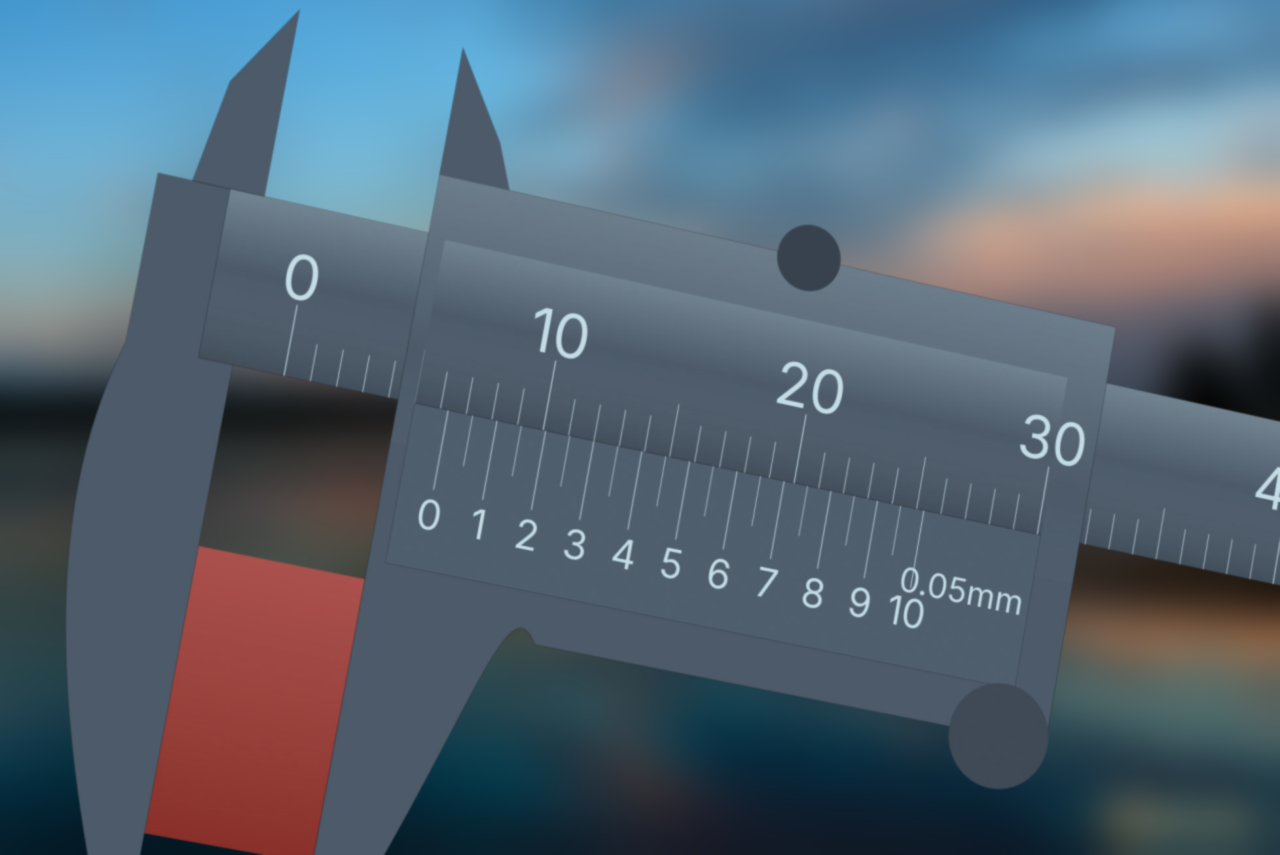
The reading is 6.3mm
